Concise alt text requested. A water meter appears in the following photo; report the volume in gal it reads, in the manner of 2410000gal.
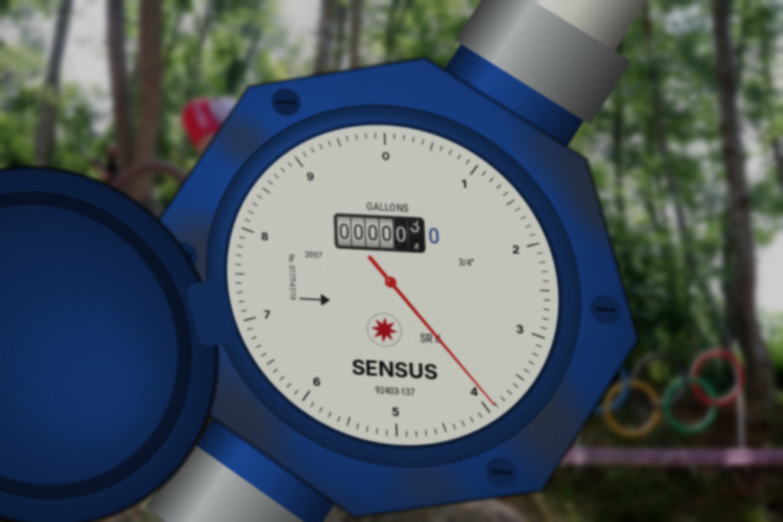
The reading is 33.9gal
